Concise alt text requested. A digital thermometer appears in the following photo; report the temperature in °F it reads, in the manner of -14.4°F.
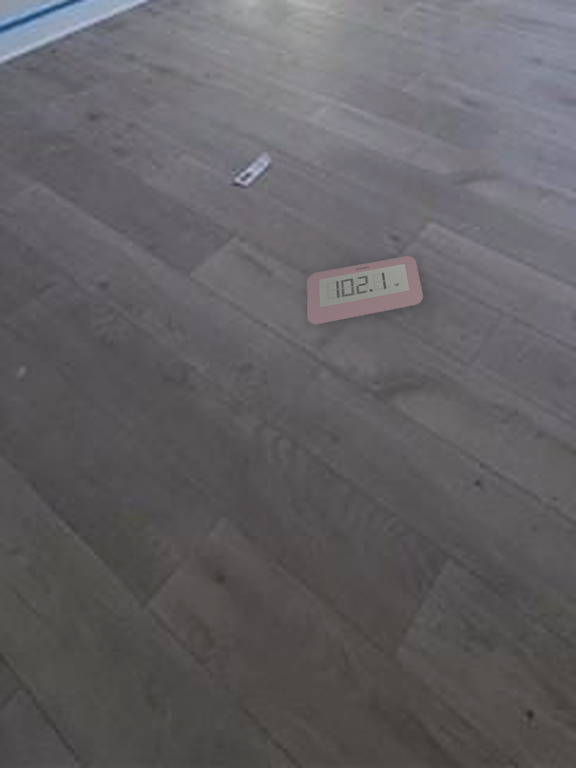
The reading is 102.1°F
